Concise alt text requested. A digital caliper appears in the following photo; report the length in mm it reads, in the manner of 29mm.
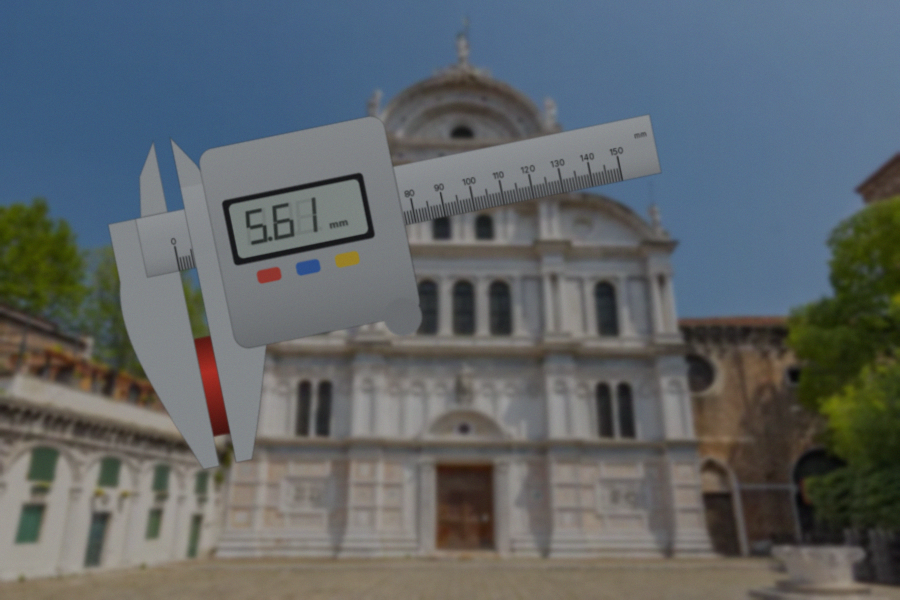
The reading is 5.61mm
